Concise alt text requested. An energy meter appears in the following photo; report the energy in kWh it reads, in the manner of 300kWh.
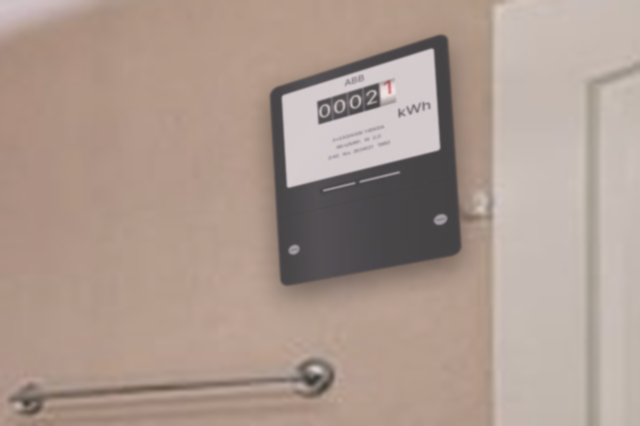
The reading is 2.1kWh
